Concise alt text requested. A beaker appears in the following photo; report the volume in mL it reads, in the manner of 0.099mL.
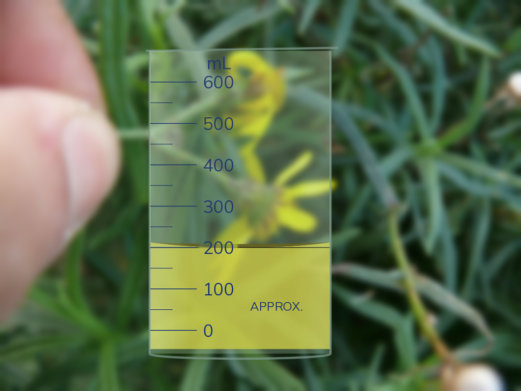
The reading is 200mL
